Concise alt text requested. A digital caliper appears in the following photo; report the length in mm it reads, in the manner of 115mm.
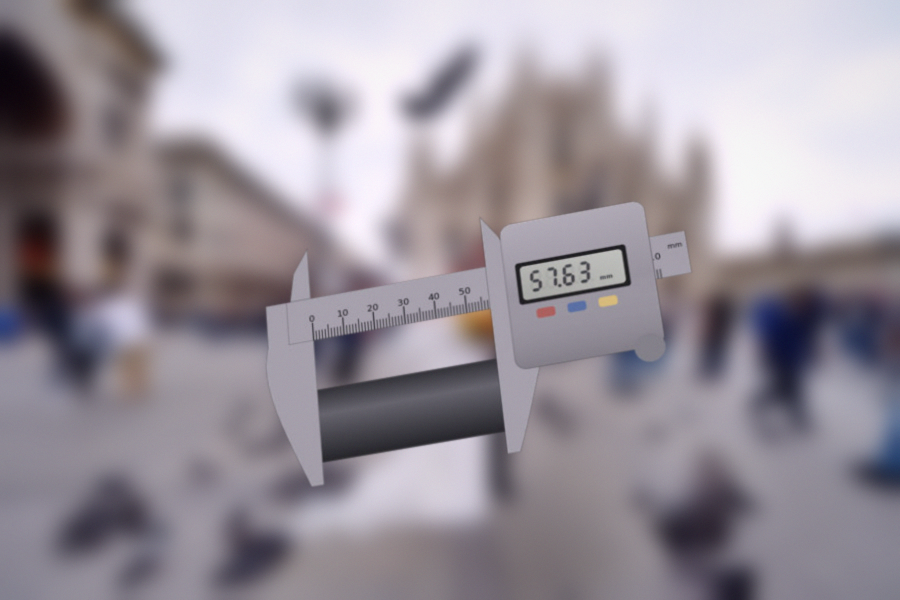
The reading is 57.63mm
